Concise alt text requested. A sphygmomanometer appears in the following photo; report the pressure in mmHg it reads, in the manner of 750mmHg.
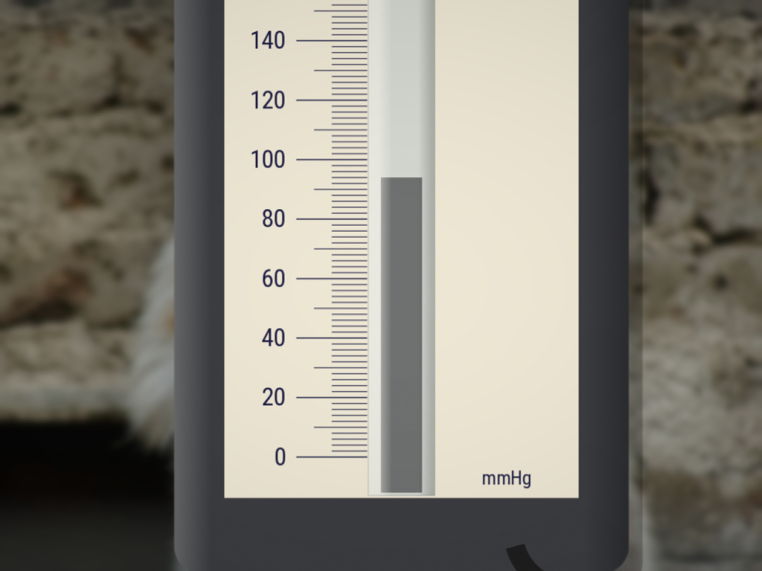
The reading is 94mmHg
